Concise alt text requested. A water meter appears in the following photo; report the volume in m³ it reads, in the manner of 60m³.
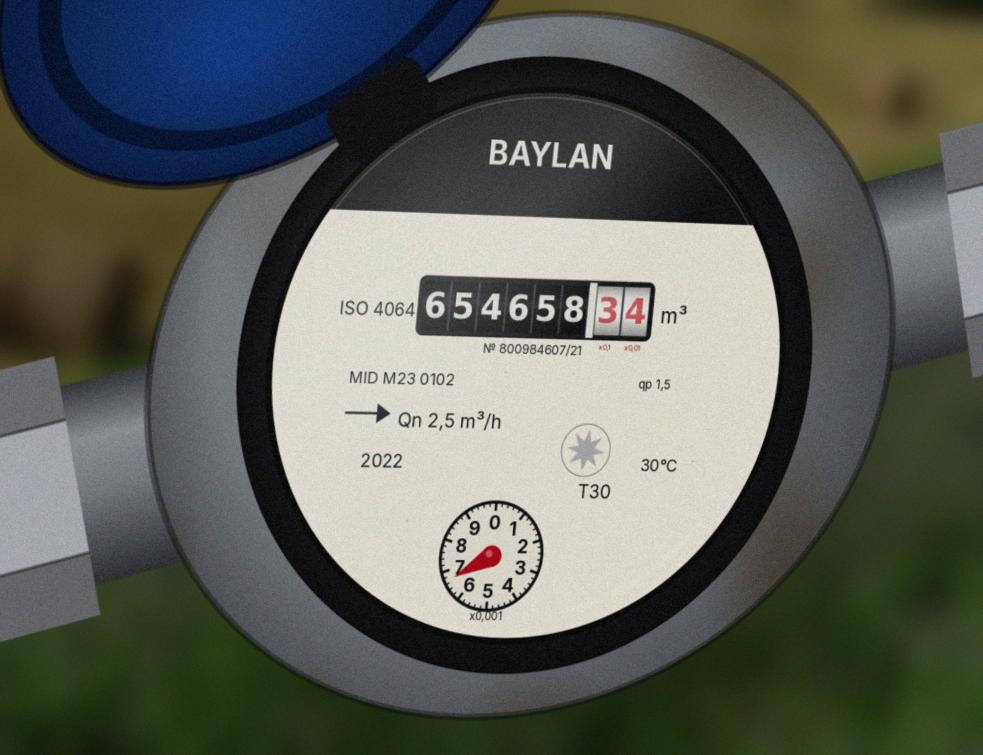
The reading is 654658.346m³
